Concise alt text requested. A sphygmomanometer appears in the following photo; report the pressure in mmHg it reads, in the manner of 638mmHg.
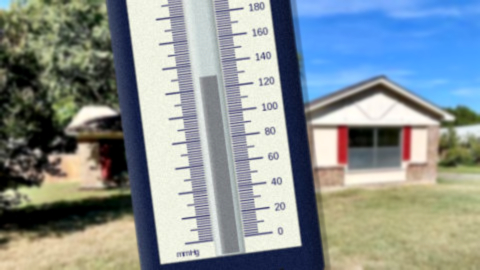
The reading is 130mmHg
